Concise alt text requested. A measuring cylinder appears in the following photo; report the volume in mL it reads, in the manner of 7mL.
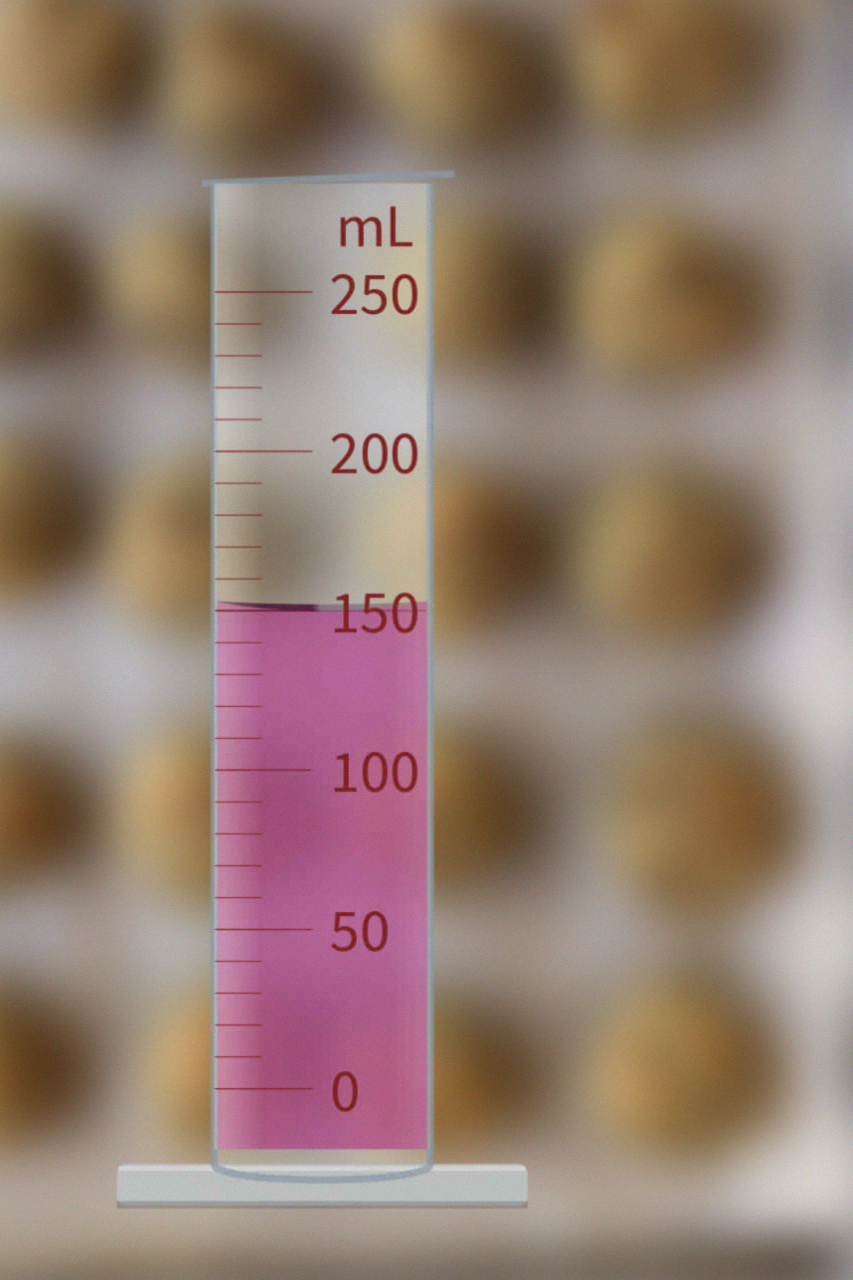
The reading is 150mL
